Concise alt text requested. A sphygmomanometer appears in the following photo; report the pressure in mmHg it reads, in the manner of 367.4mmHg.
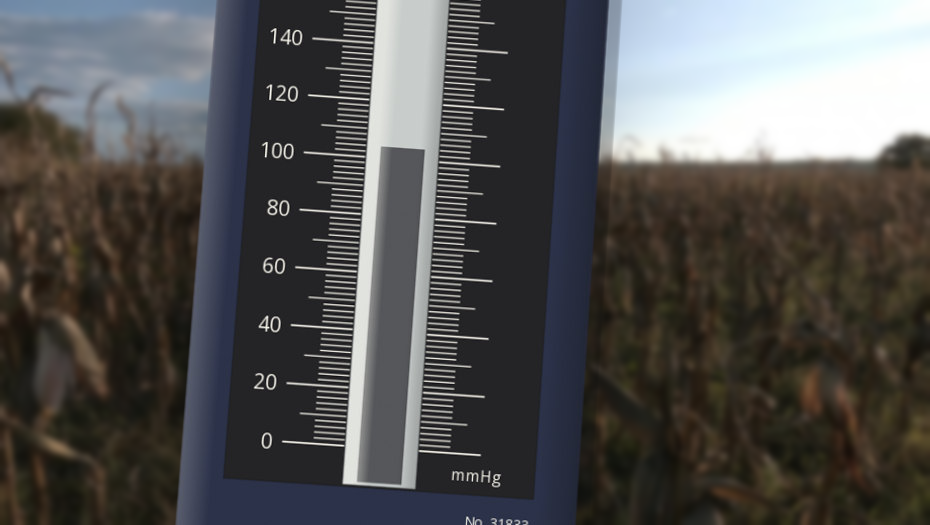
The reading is 104mmHg
